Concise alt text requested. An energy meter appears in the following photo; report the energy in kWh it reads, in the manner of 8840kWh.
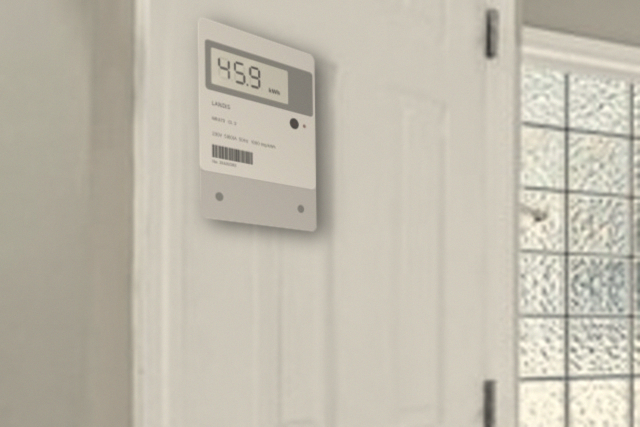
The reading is 45.9kWh
